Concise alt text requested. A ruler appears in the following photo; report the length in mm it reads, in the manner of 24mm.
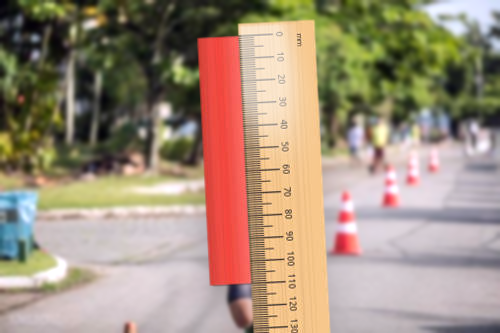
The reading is 110mm
